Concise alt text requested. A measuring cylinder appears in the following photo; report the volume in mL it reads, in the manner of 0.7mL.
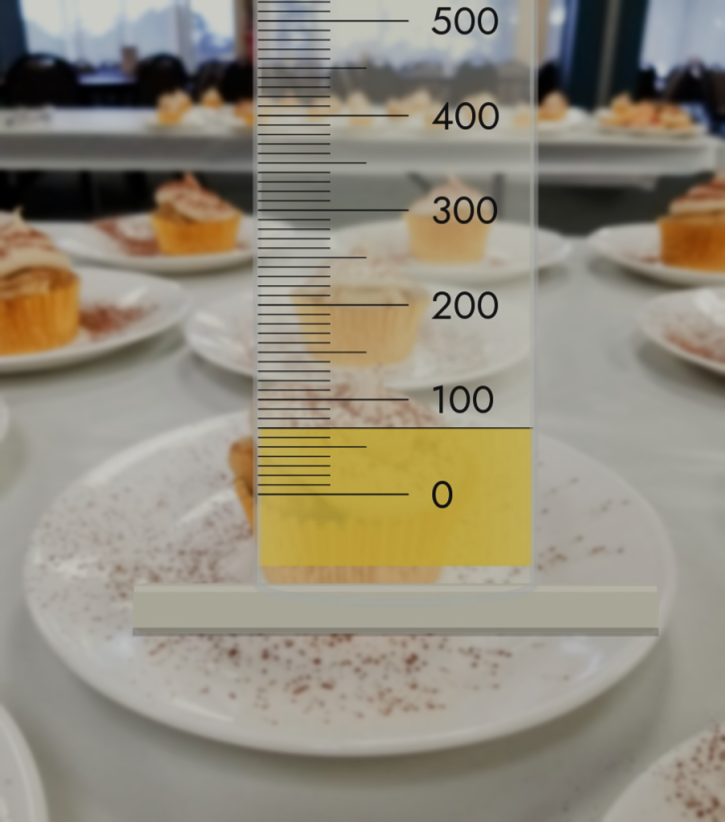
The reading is 70mL
